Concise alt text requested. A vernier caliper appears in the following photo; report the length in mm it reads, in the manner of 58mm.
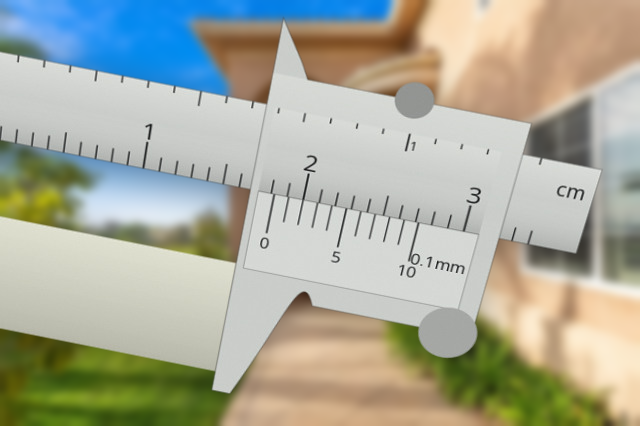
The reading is 18.2mm
